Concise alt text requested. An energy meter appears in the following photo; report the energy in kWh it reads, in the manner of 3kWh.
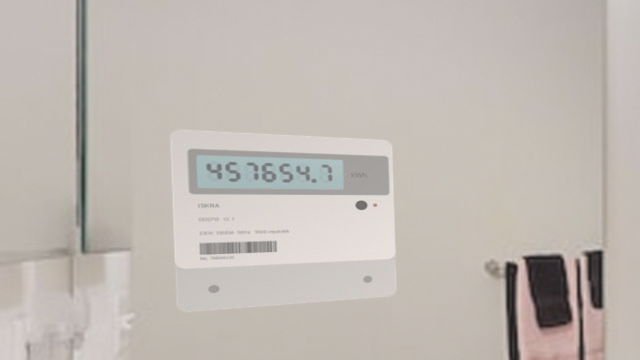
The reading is 457654.7kWh
